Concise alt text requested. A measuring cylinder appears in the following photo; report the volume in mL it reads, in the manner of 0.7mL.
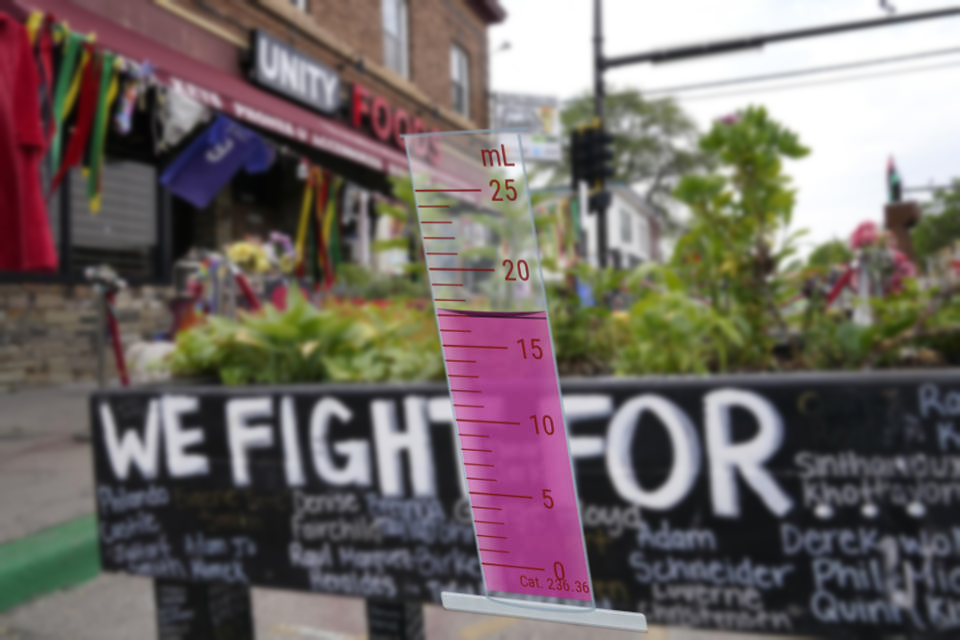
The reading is 17mL
